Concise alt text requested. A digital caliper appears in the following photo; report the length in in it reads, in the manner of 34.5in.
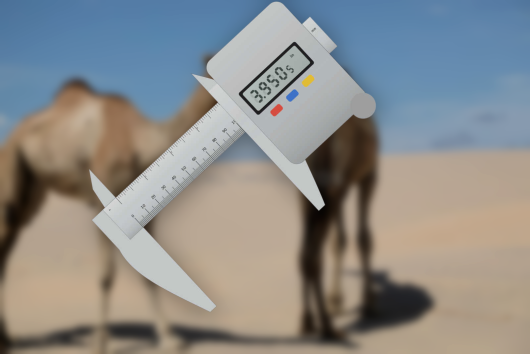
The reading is 3.9505in
